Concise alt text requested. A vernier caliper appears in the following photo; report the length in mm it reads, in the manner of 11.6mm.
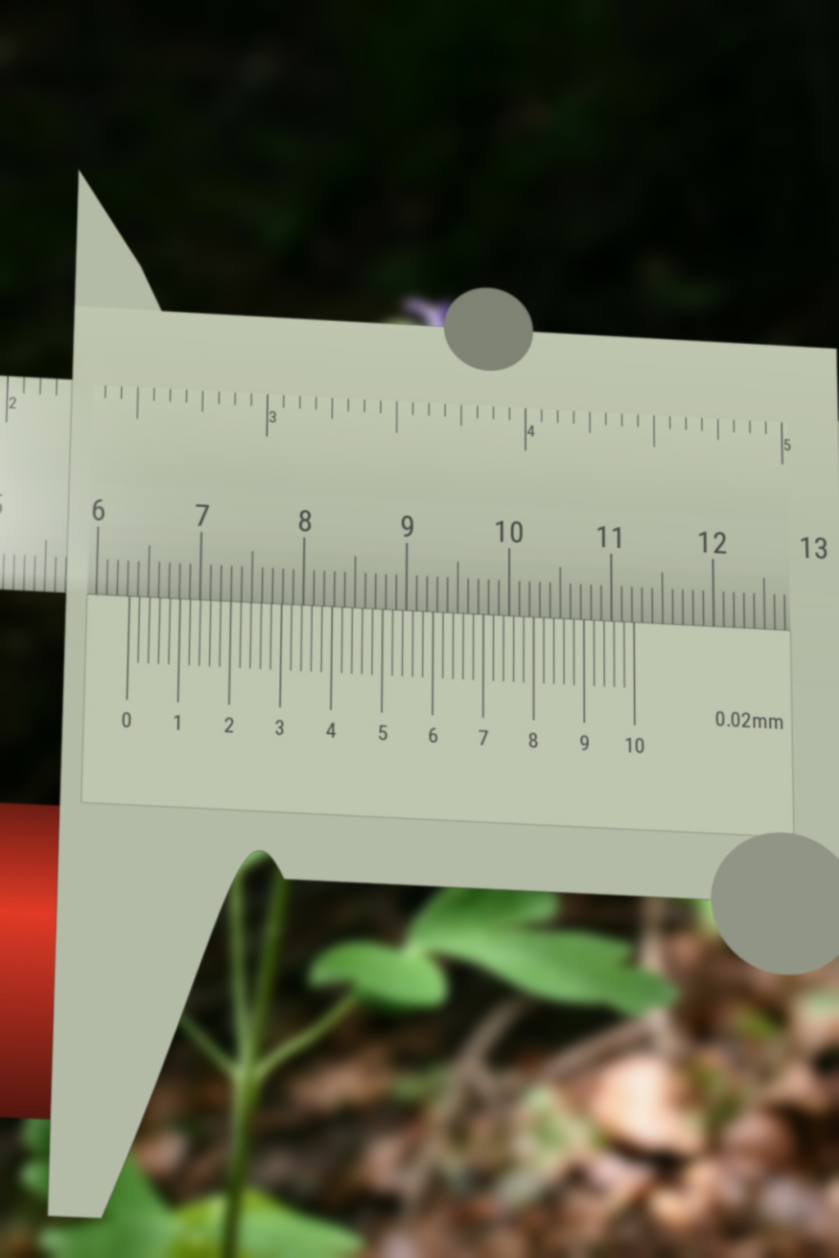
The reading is 63.2mm
